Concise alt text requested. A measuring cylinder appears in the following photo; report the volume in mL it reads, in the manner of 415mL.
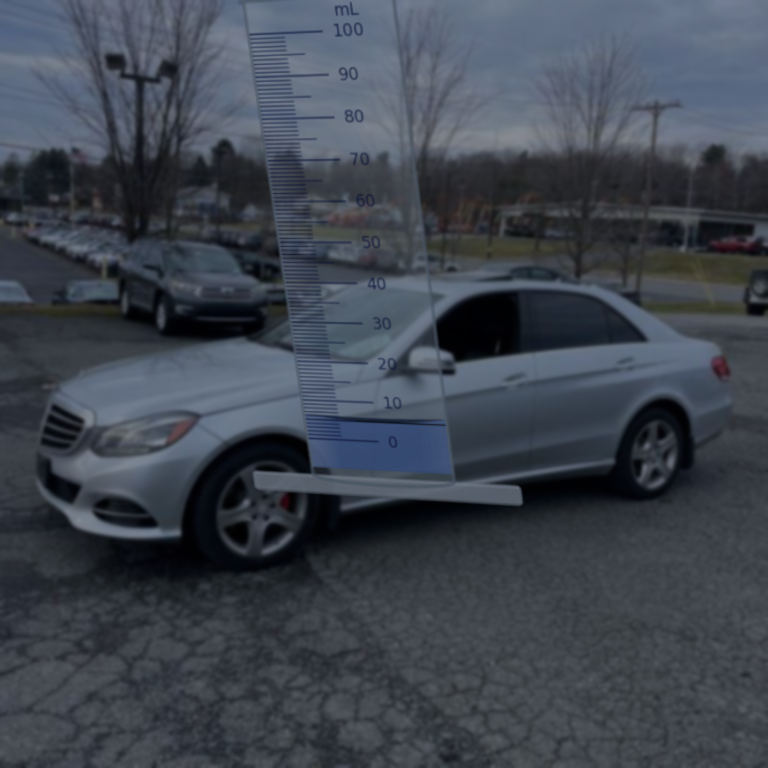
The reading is 5mL
